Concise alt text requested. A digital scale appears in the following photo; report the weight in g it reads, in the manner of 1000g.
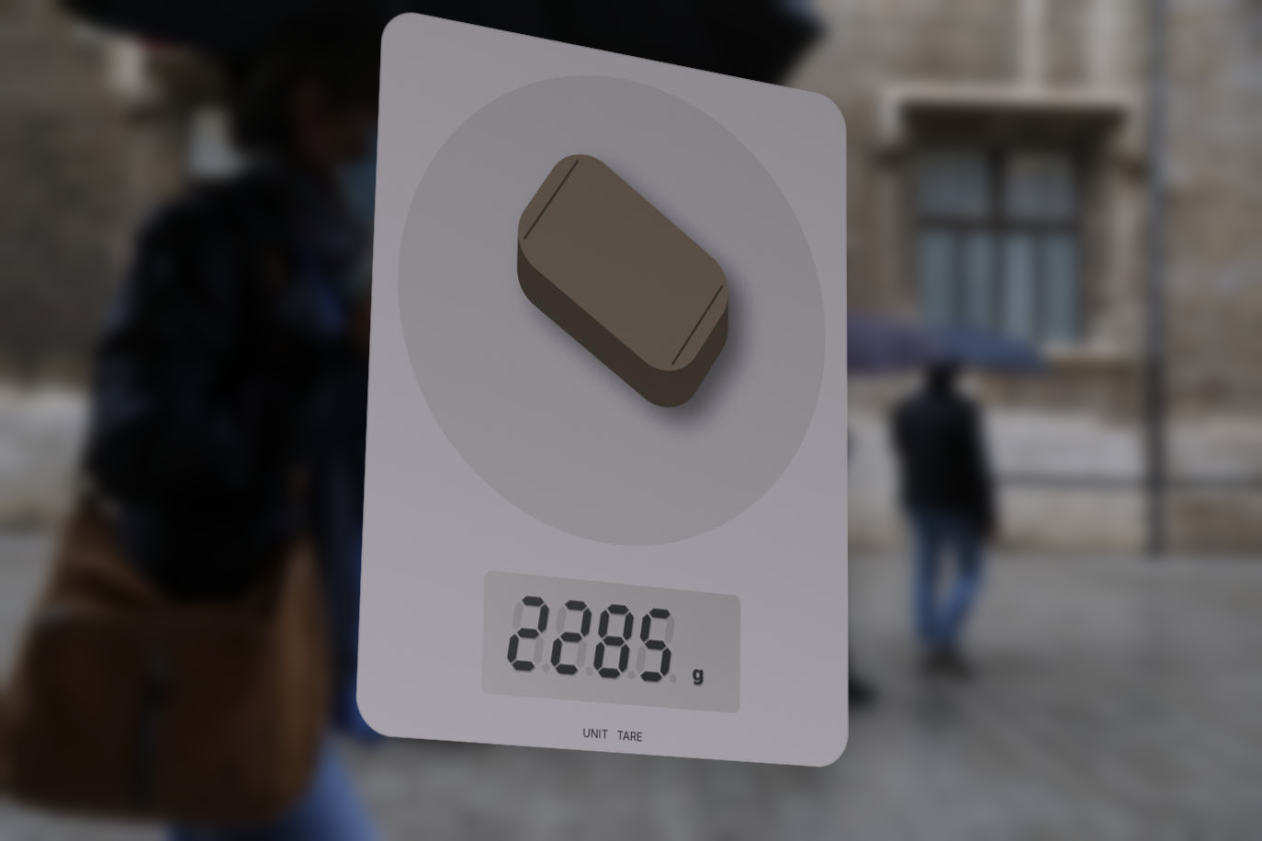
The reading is 2285g
